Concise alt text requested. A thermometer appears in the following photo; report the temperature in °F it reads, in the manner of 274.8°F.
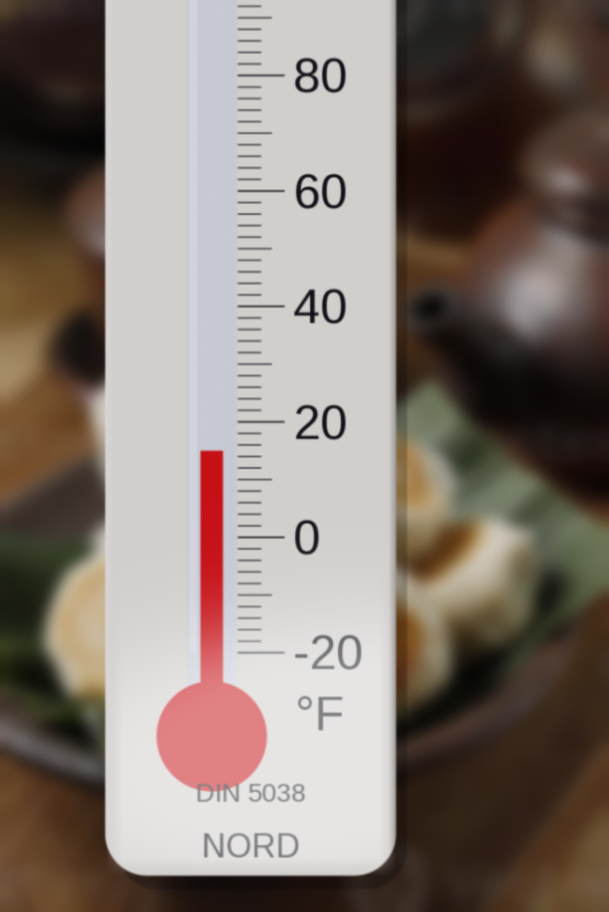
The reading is 15°F
